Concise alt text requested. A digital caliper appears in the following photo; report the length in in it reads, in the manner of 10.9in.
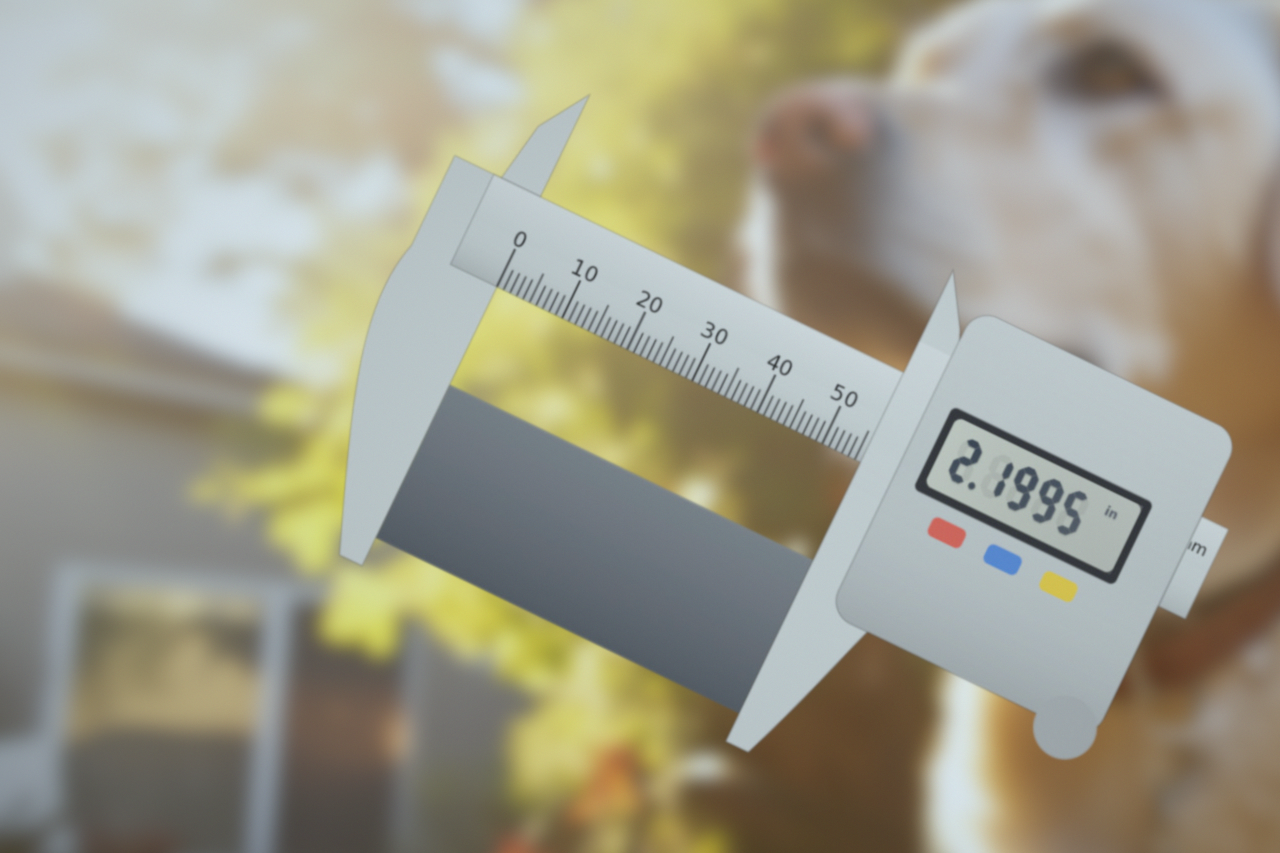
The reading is 2.1995in
